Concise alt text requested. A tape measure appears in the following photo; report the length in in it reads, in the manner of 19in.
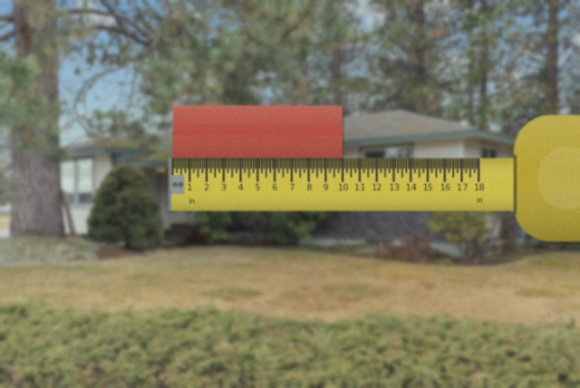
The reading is 10in
